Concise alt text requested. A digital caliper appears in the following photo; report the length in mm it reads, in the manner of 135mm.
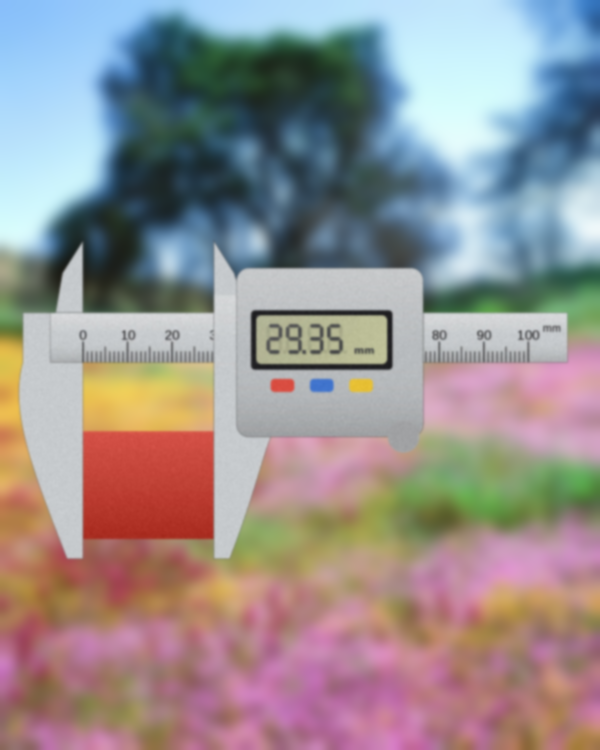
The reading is 29.35mm
